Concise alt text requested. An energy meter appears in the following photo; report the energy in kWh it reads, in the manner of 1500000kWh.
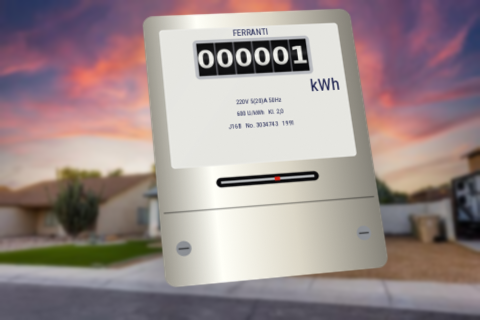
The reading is 1kWh
